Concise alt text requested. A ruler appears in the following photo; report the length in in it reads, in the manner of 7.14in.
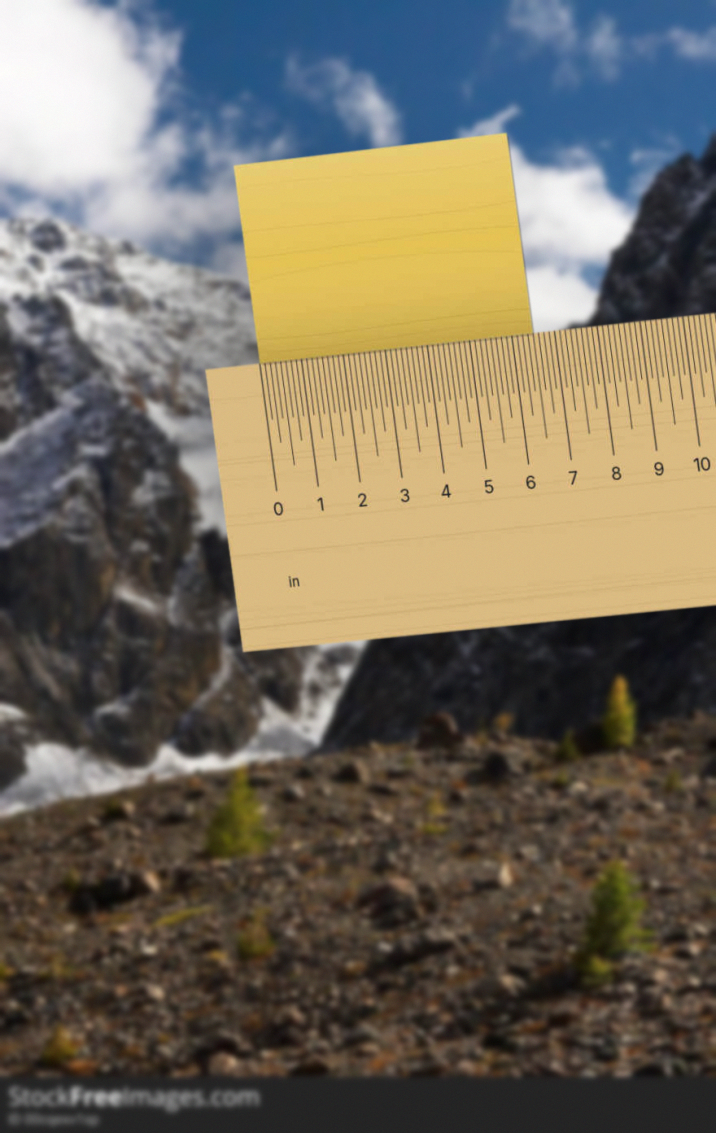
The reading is 6.5in
